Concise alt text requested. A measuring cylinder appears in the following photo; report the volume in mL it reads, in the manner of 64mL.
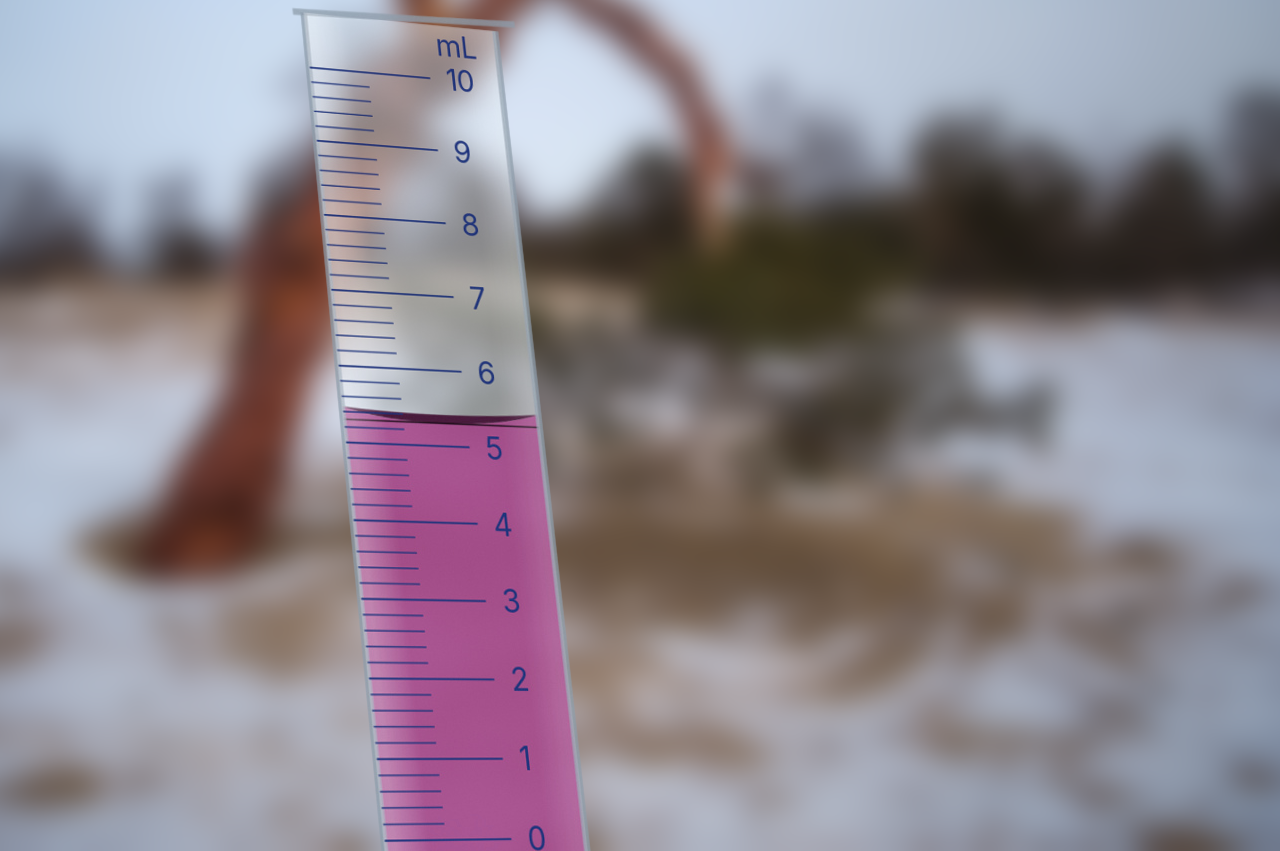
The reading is 5.3mL
